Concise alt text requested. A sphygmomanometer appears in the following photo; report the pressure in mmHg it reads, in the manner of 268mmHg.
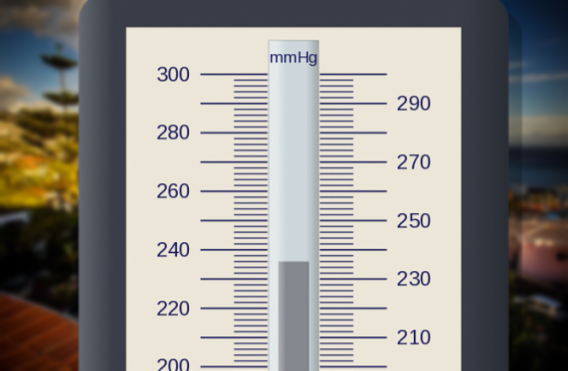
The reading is 236mmHg
